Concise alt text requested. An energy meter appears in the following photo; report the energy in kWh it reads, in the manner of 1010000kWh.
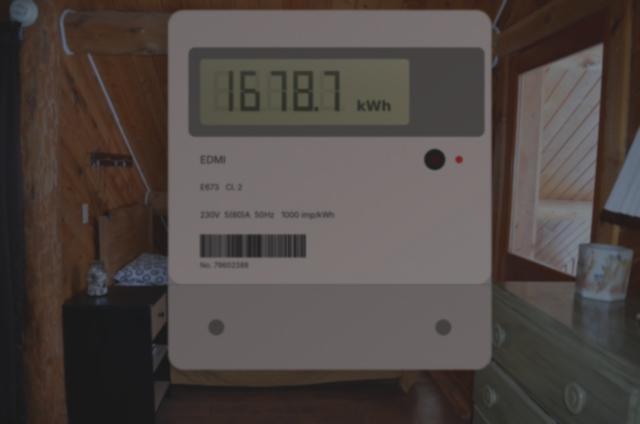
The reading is 1678.7kWh
